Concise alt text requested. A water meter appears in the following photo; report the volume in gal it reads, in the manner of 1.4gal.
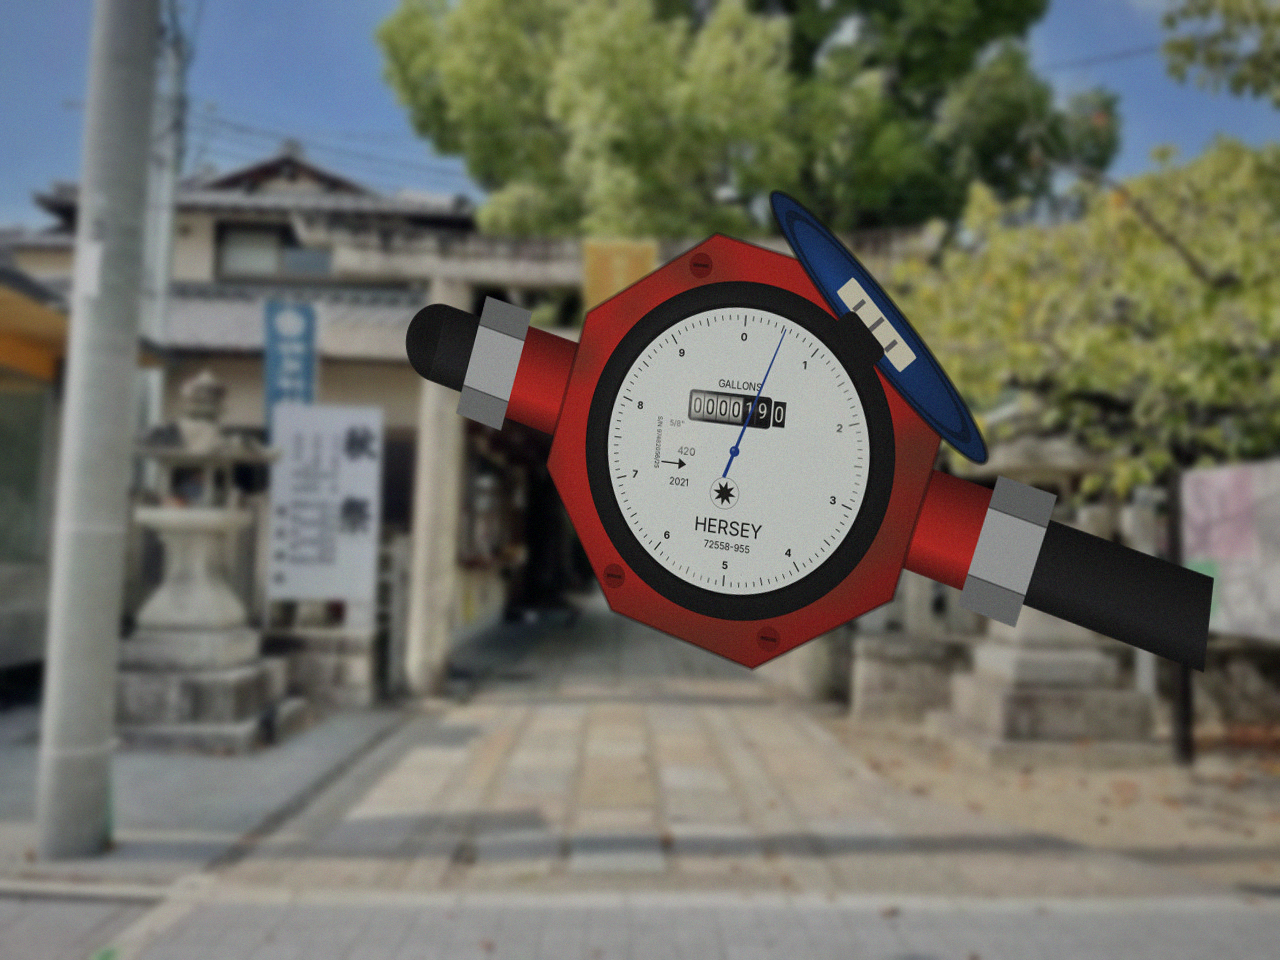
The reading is 190.5gal
